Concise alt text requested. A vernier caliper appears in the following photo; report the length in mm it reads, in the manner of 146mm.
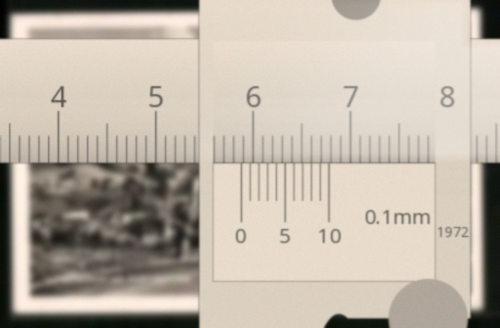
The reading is 58.8mm
